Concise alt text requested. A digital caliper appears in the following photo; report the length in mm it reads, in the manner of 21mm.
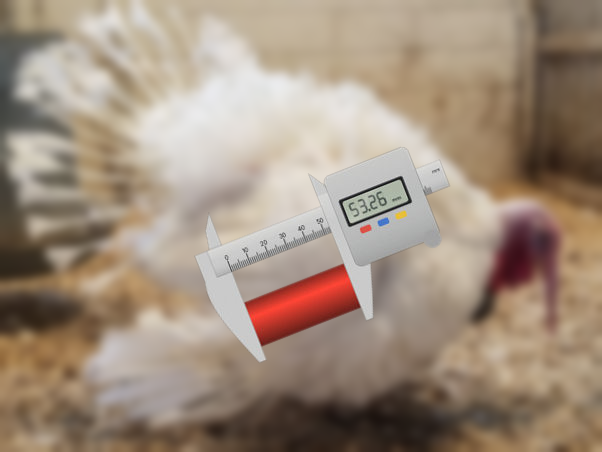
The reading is 53.26mm
